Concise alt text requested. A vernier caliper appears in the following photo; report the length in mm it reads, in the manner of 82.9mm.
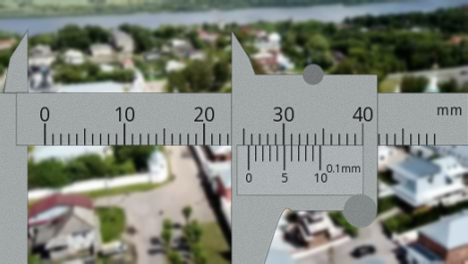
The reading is 25.6mm
